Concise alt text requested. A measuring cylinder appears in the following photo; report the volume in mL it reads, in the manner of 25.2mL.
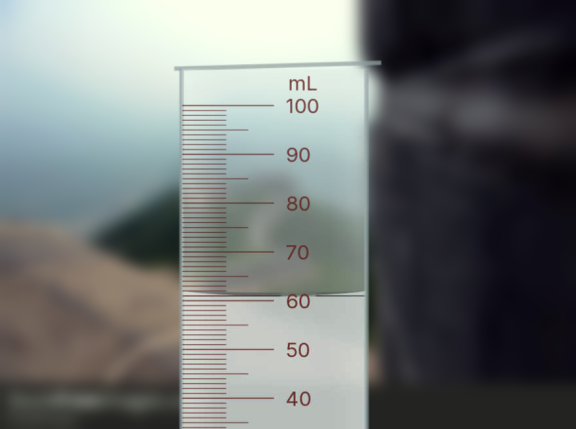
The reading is 61mL
